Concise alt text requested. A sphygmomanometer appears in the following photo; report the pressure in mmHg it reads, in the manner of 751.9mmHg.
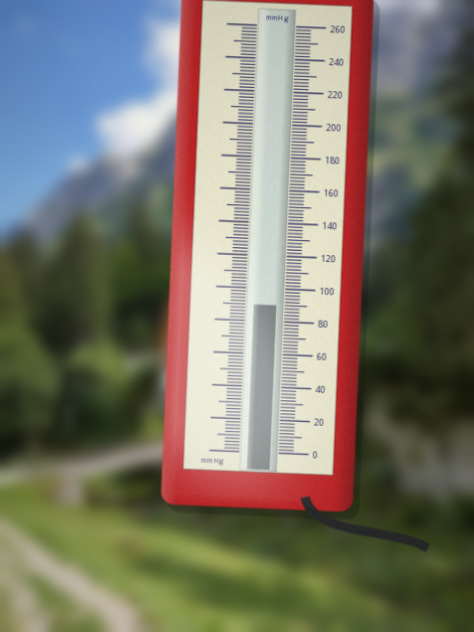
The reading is 90mmHg
